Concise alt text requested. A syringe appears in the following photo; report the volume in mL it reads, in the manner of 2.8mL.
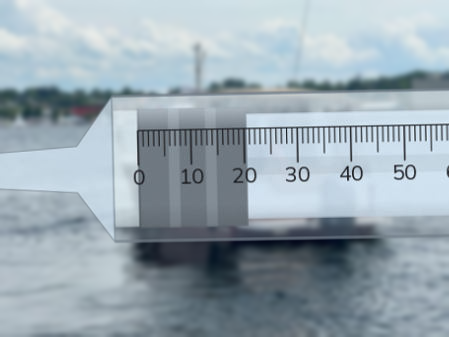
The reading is 0mL
